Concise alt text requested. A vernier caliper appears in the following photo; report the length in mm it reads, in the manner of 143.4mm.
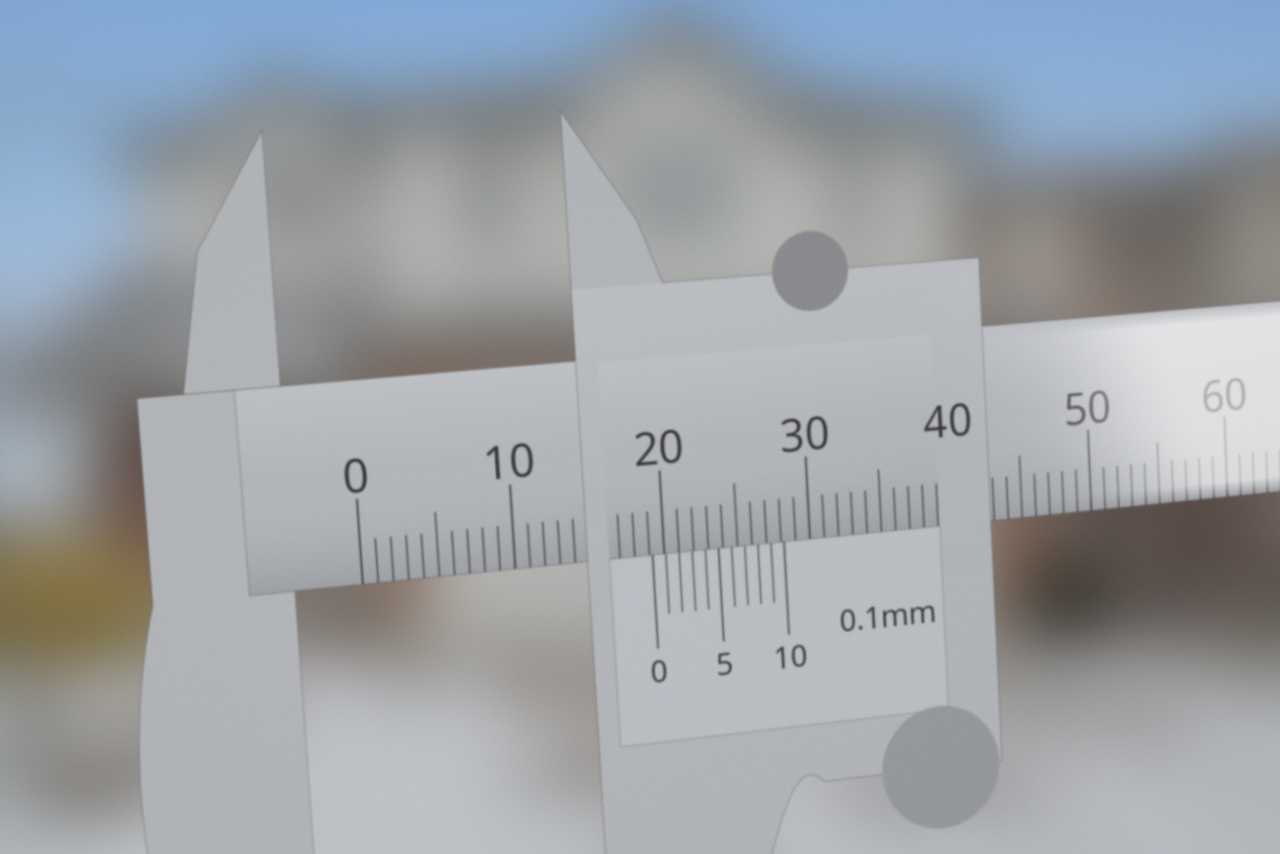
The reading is 19.2mm
